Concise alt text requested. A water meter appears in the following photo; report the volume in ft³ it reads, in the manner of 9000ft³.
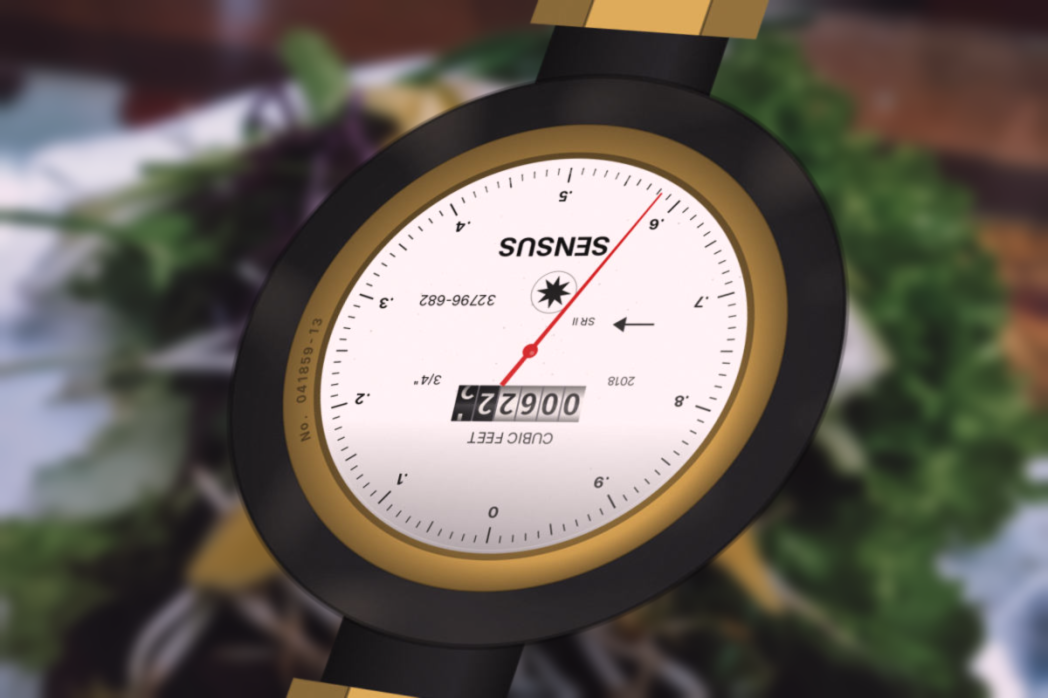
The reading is 6221.58ft³
